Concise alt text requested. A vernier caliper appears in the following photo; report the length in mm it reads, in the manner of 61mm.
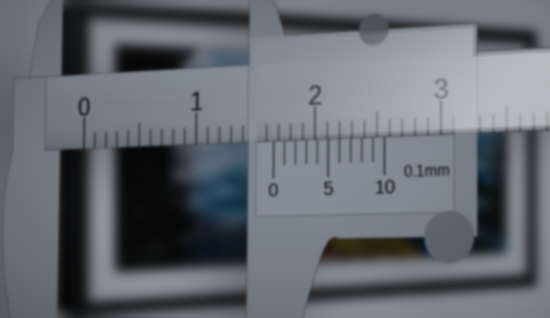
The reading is 16.6mm
